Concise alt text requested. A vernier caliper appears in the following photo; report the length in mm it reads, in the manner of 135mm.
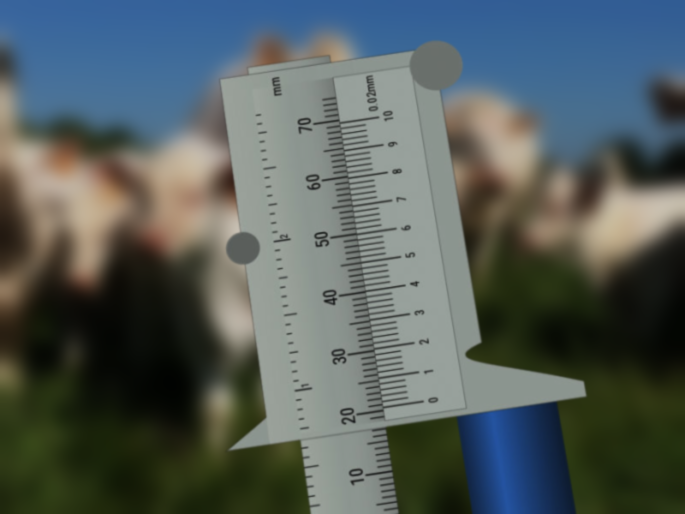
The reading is 20.5mm
